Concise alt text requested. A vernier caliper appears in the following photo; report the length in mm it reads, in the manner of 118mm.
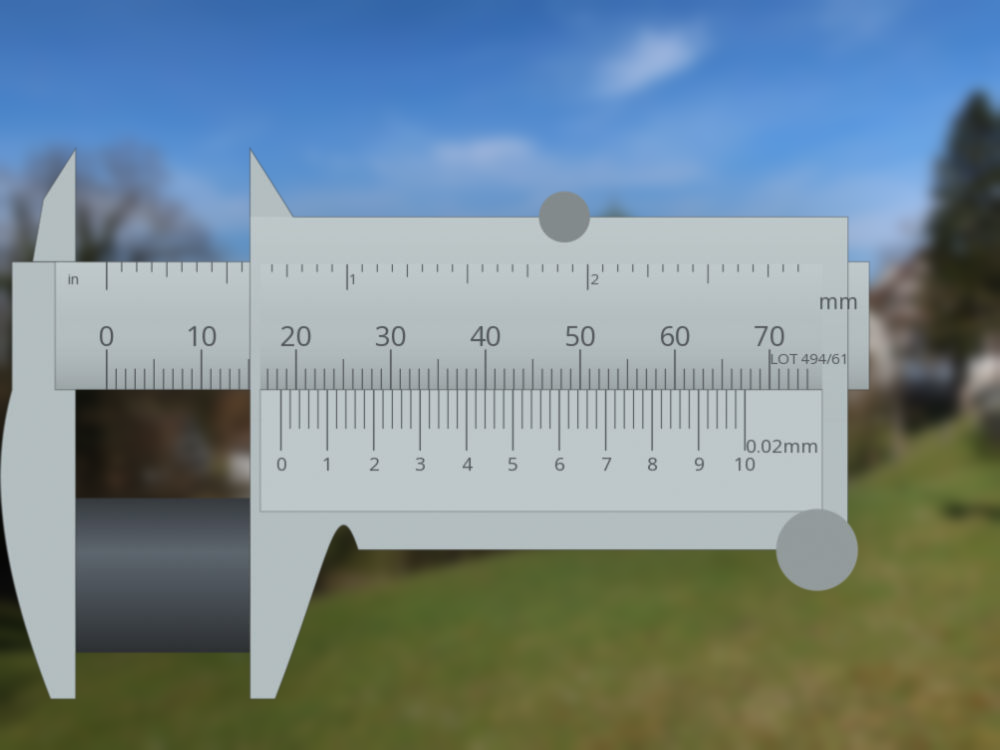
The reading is 18.4mm
